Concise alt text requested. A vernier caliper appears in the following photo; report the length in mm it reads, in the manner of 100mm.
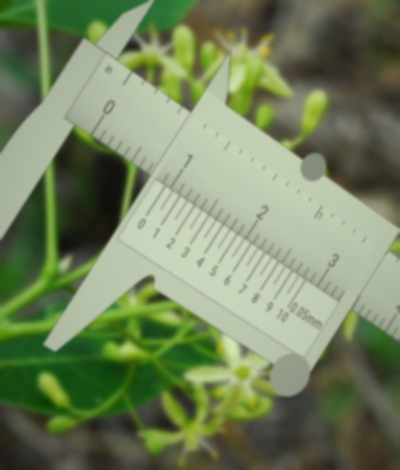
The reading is 9.4mm
